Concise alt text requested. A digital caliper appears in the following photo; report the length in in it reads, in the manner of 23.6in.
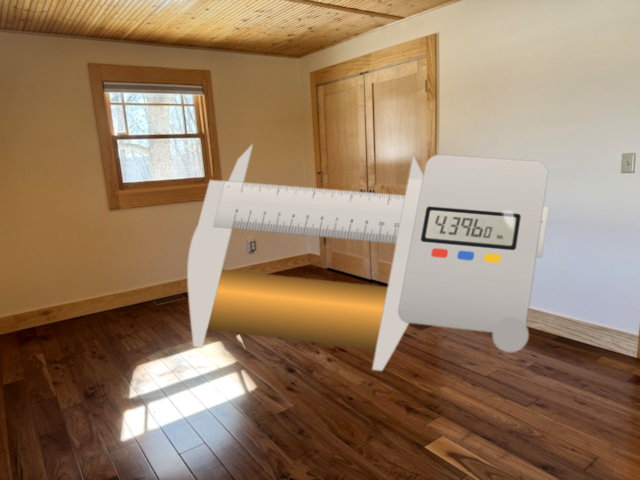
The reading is 4.3960in
